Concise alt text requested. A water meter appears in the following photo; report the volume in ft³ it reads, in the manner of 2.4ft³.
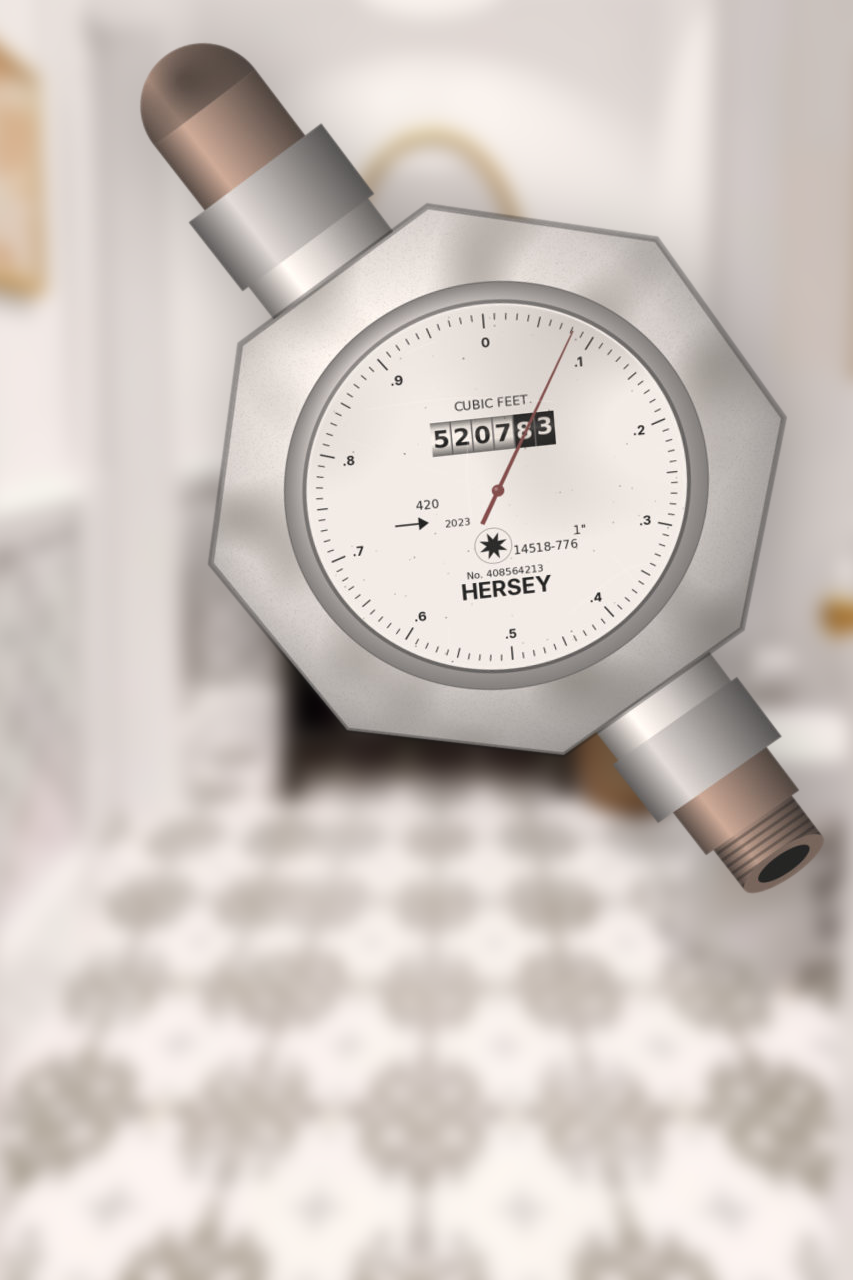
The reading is 520783.08ft³
